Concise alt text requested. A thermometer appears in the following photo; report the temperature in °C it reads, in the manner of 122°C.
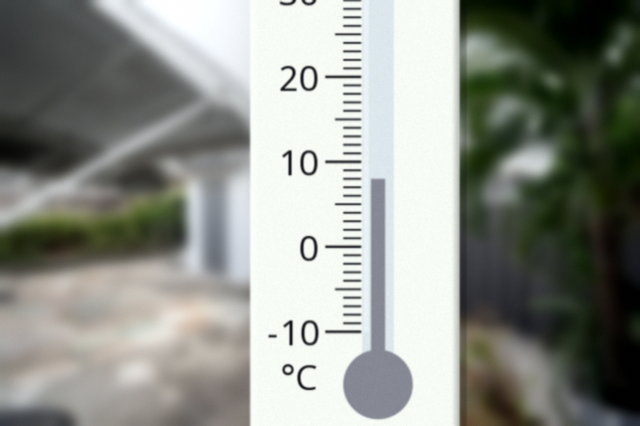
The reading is 8°C
